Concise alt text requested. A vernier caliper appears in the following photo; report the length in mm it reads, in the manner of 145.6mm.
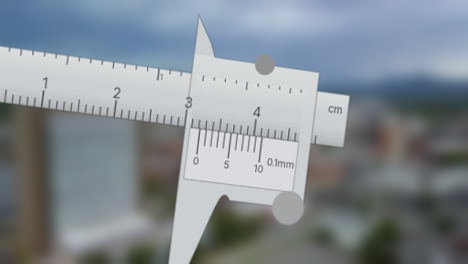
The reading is 32.2mm
